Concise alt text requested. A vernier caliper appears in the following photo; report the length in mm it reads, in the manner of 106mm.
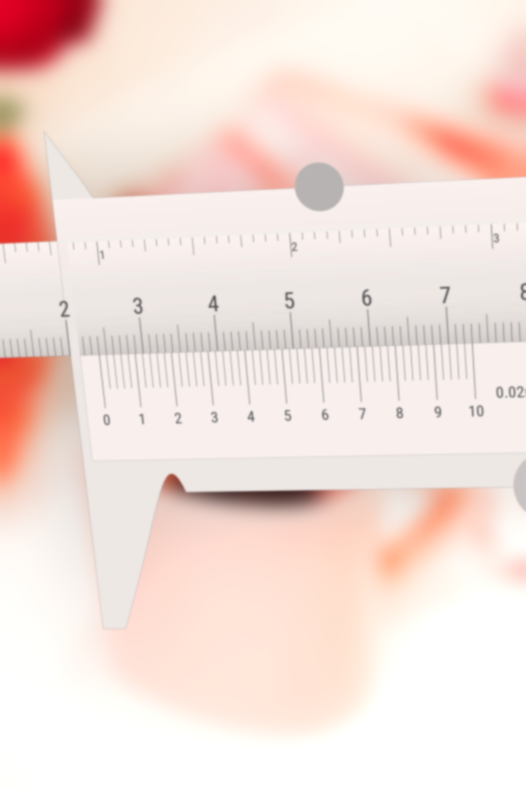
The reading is 24.0mm
